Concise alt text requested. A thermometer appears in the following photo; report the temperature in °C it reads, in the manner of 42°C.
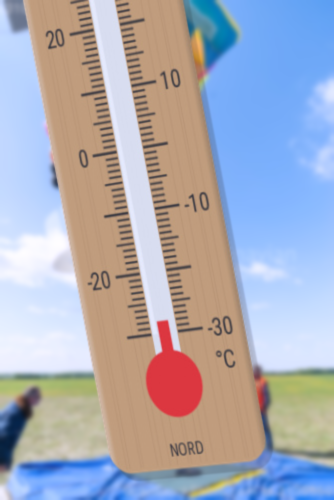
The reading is -28°C
